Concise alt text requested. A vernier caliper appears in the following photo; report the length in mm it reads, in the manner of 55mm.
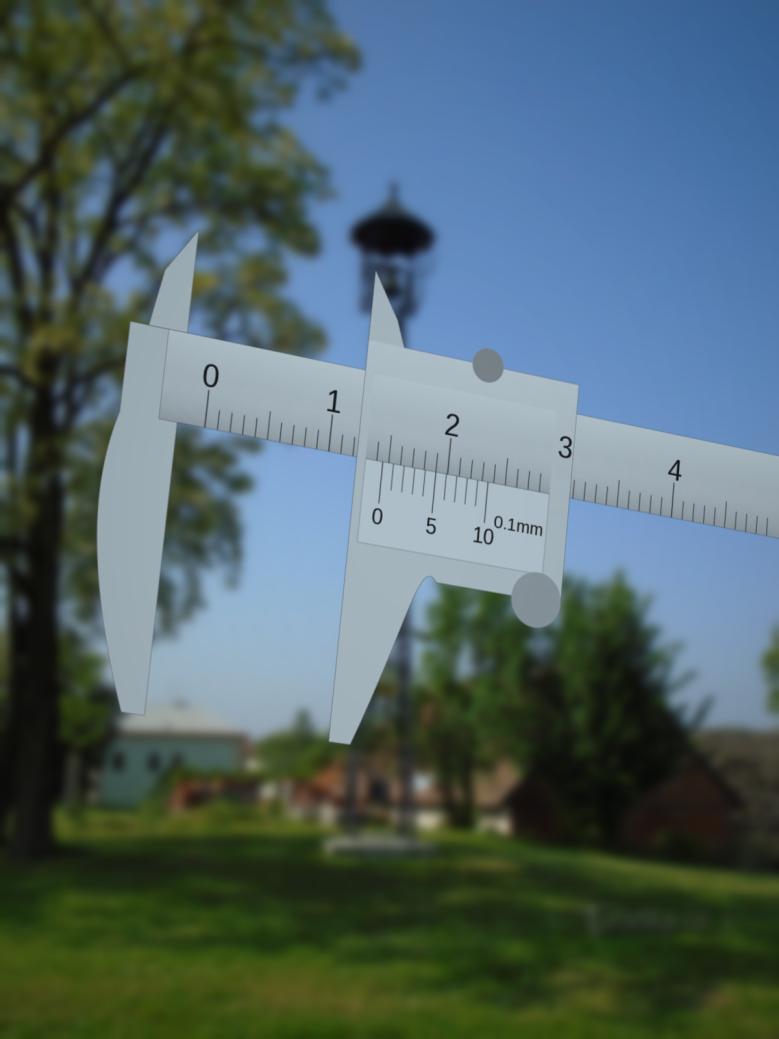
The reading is 14.5mm
